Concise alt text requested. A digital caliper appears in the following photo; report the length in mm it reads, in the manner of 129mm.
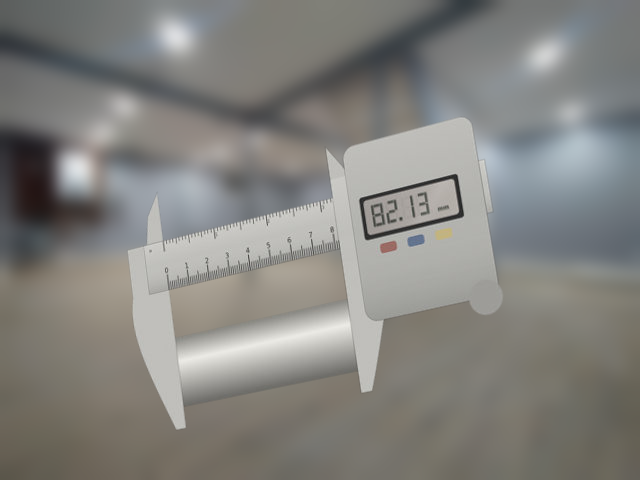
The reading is 82.13mm
